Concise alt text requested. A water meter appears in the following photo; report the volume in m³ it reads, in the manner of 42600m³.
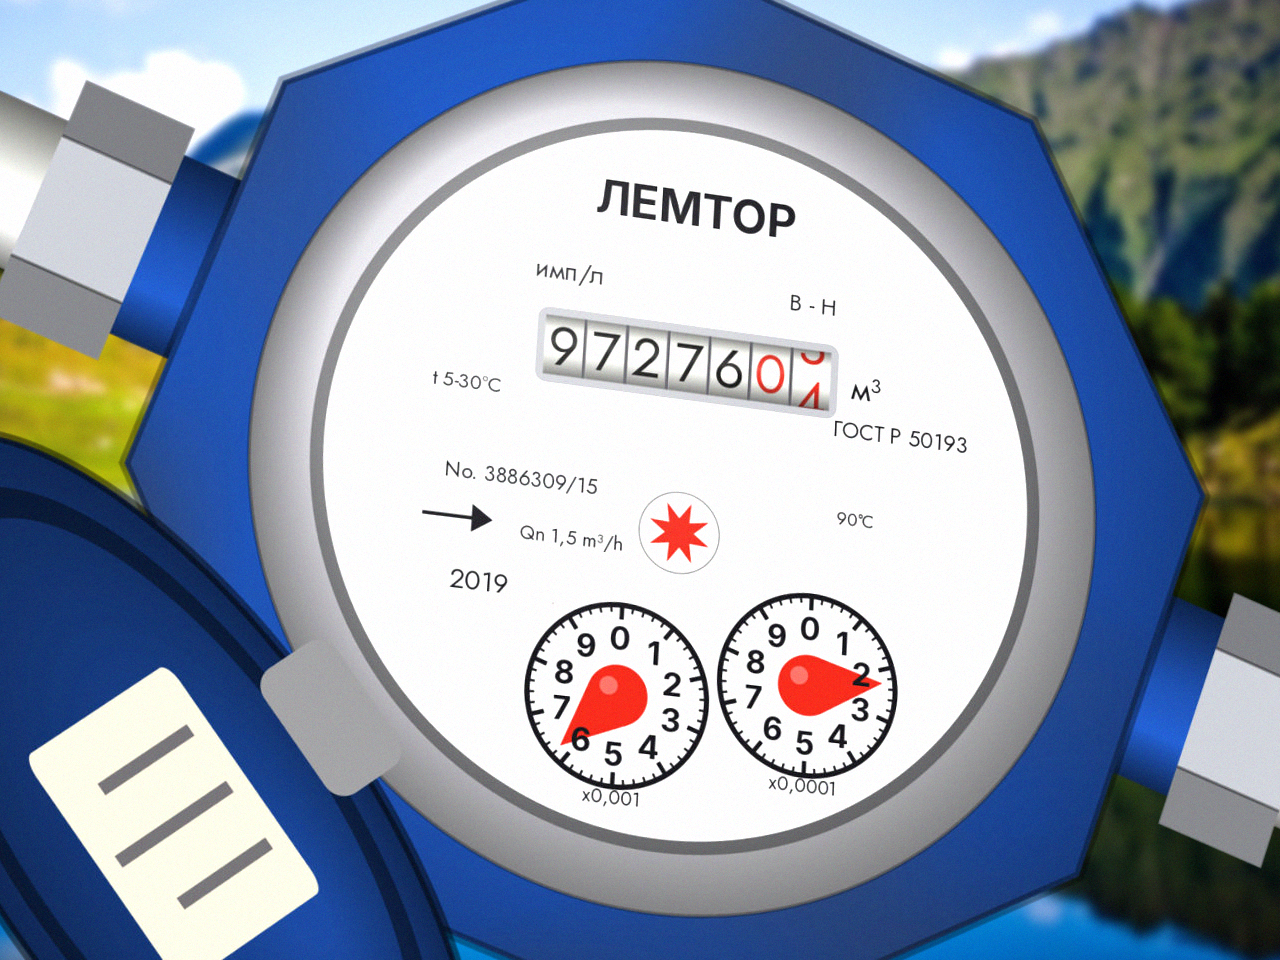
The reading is 97276.0362m³
